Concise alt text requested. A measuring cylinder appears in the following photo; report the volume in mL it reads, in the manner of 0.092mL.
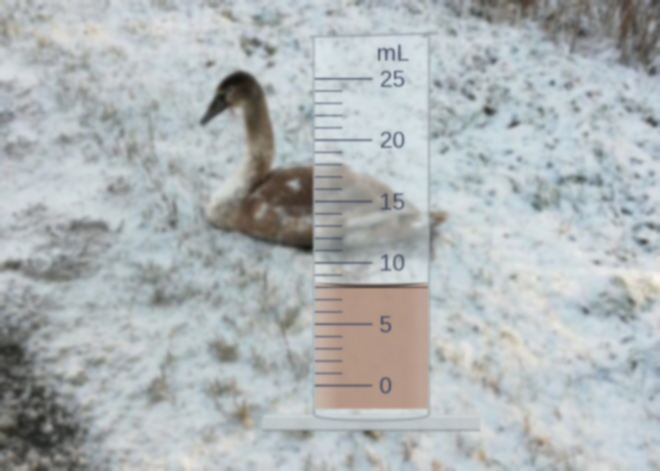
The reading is 8mL
